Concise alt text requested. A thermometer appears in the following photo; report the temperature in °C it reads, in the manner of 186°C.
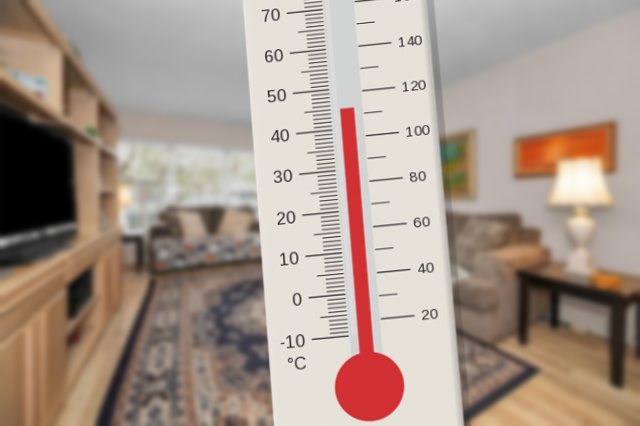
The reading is 45°C
